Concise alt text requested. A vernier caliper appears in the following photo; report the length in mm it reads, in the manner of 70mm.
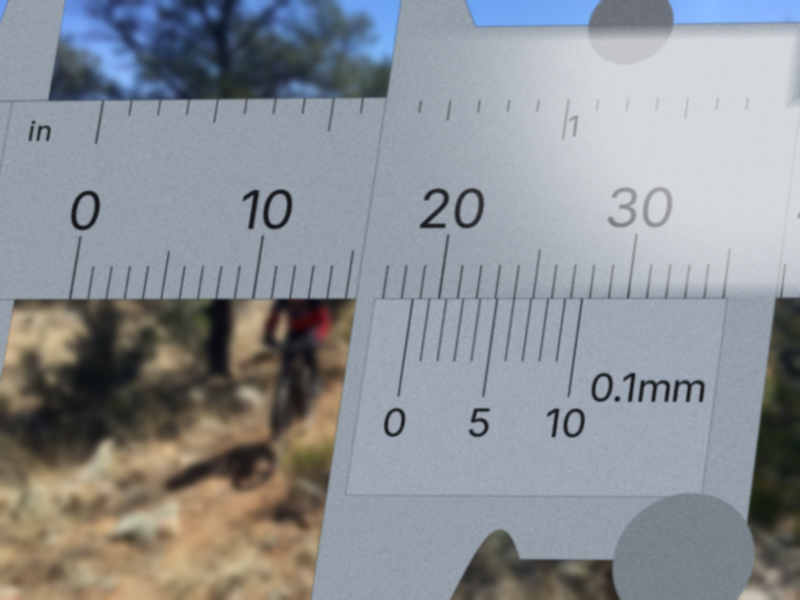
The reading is 18.6mm
